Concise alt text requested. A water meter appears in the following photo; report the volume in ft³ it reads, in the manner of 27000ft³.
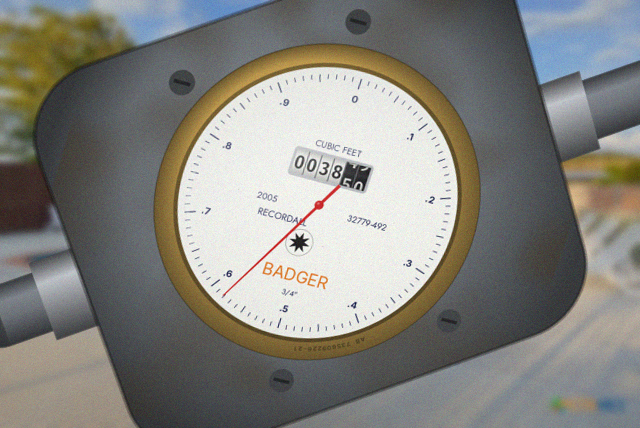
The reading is 3849.58ft³
